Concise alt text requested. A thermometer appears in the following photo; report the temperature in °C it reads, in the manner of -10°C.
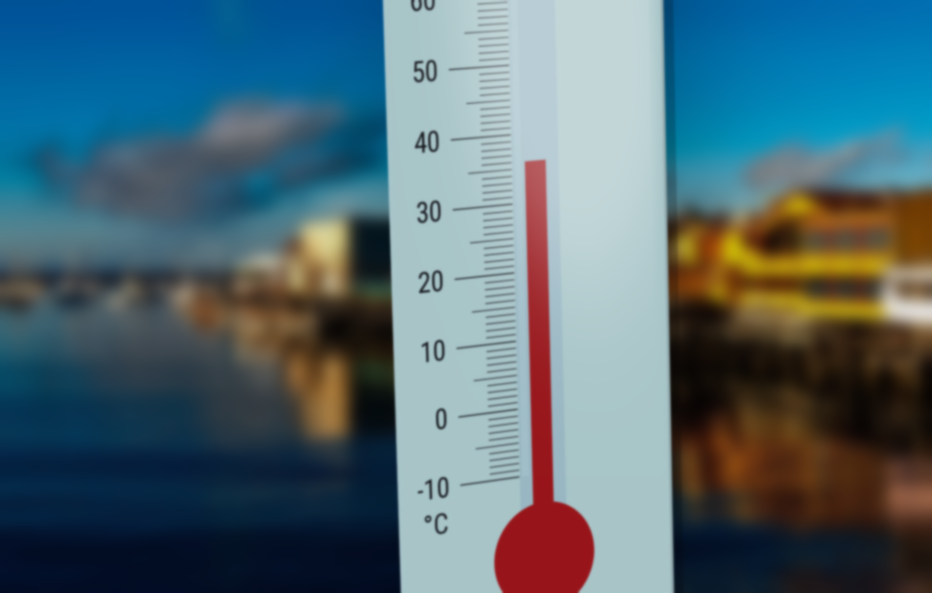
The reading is 36°C
